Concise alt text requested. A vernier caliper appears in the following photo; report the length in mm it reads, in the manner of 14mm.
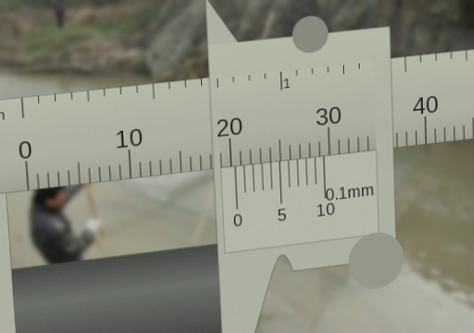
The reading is 20.4mm
